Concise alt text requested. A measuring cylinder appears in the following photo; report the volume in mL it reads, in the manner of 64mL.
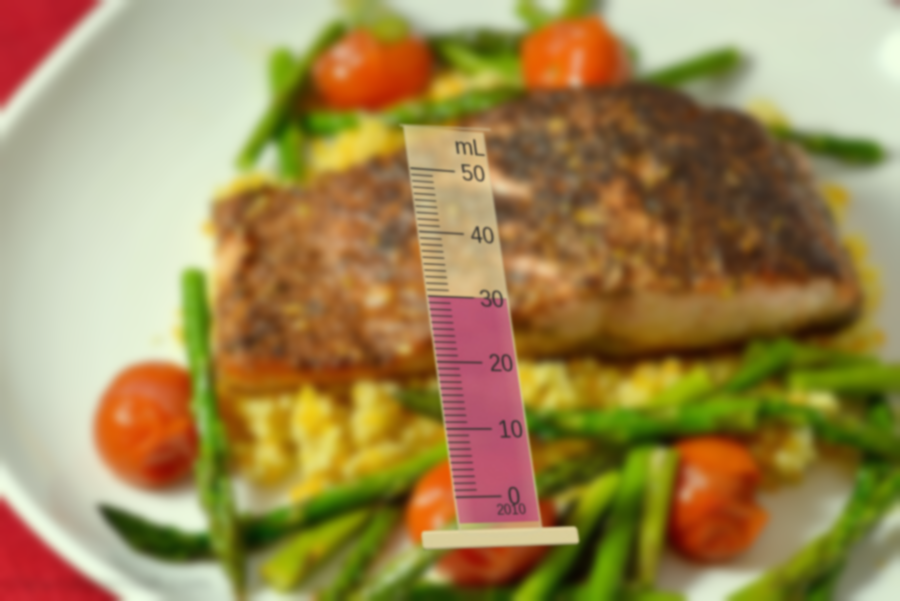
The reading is 30mL
